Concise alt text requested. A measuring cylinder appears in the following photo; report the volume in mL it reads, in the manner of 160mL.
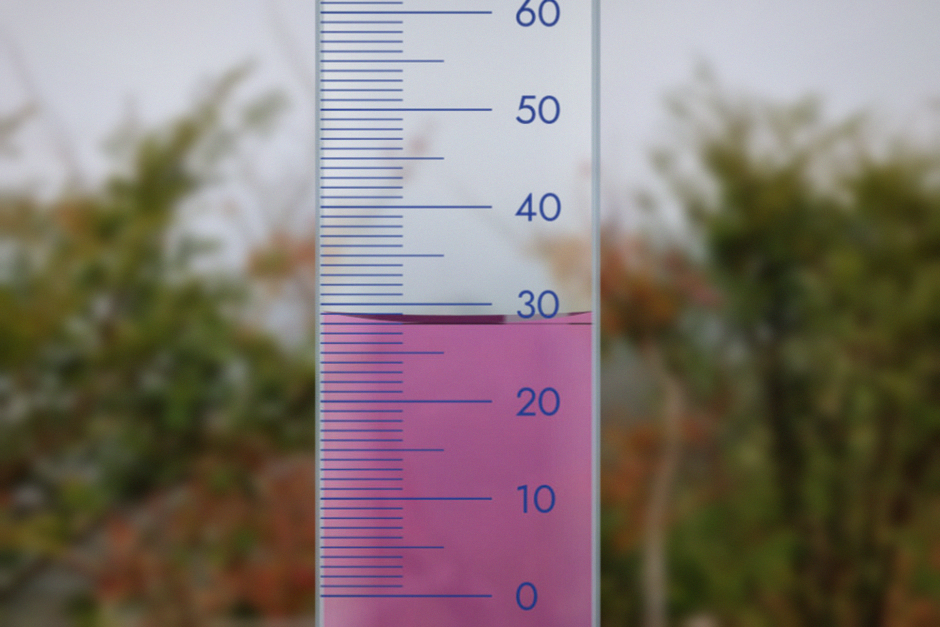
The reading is 28mL
